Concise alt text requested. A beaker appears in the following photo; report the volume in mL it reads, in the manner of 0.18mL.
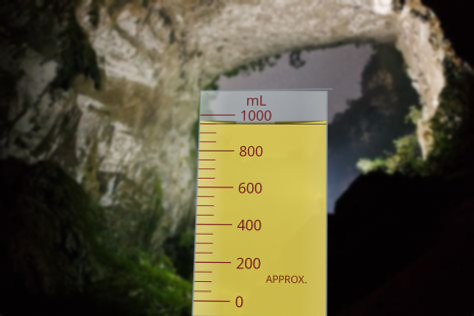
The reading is 950mL
